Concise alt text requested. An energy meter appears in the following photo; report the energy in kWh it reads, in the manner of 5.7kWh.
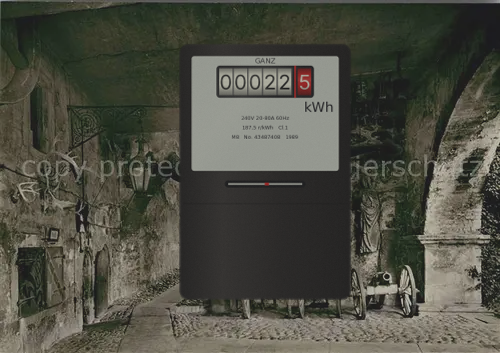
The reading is 22.5kWh
